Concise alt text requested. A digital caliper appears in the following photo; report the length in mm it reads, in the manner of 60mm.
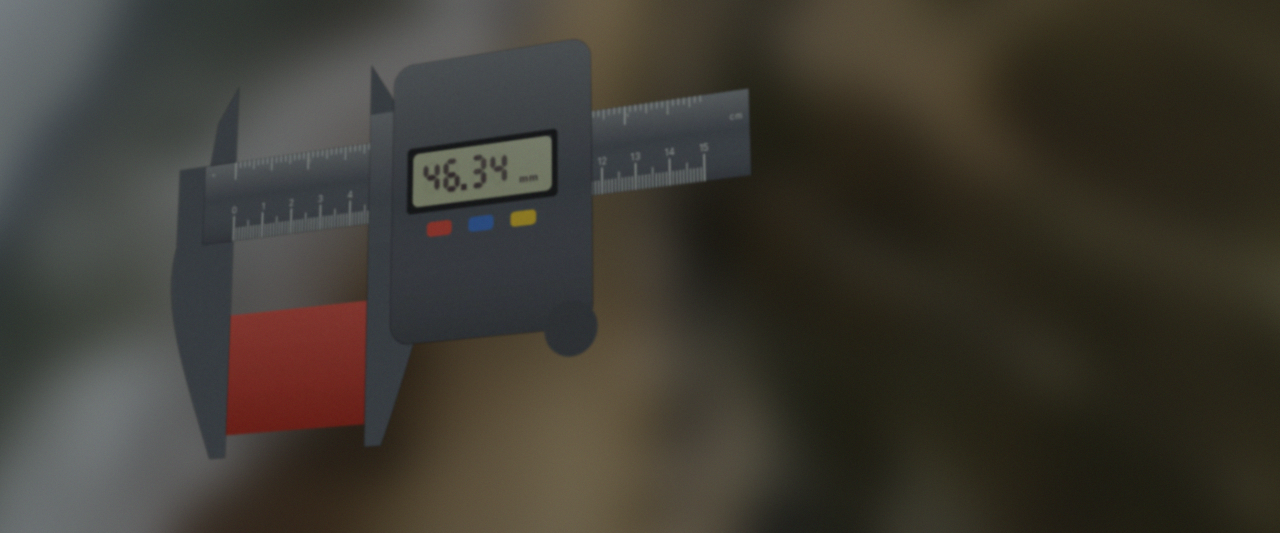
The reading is 46.34mm
